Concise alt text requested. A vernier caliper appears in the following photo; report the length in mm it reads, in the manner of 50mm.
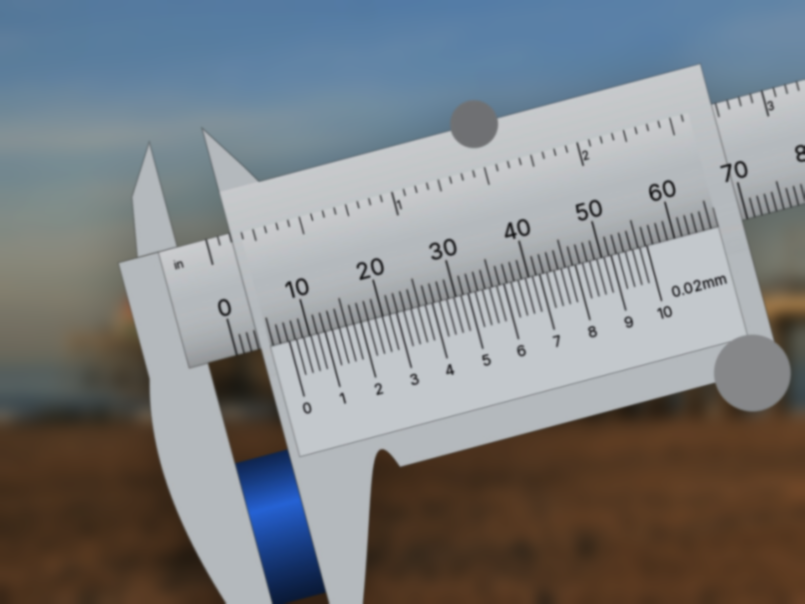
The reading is 7.2mm
